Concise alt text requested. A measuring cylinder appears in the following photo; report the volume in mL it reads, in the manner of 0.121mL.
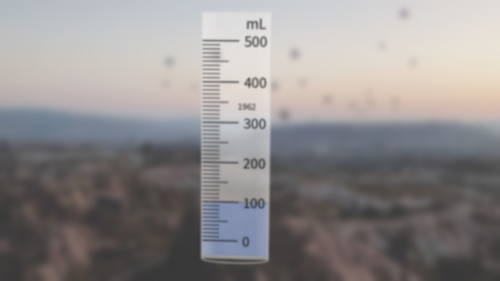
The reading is 100mL
